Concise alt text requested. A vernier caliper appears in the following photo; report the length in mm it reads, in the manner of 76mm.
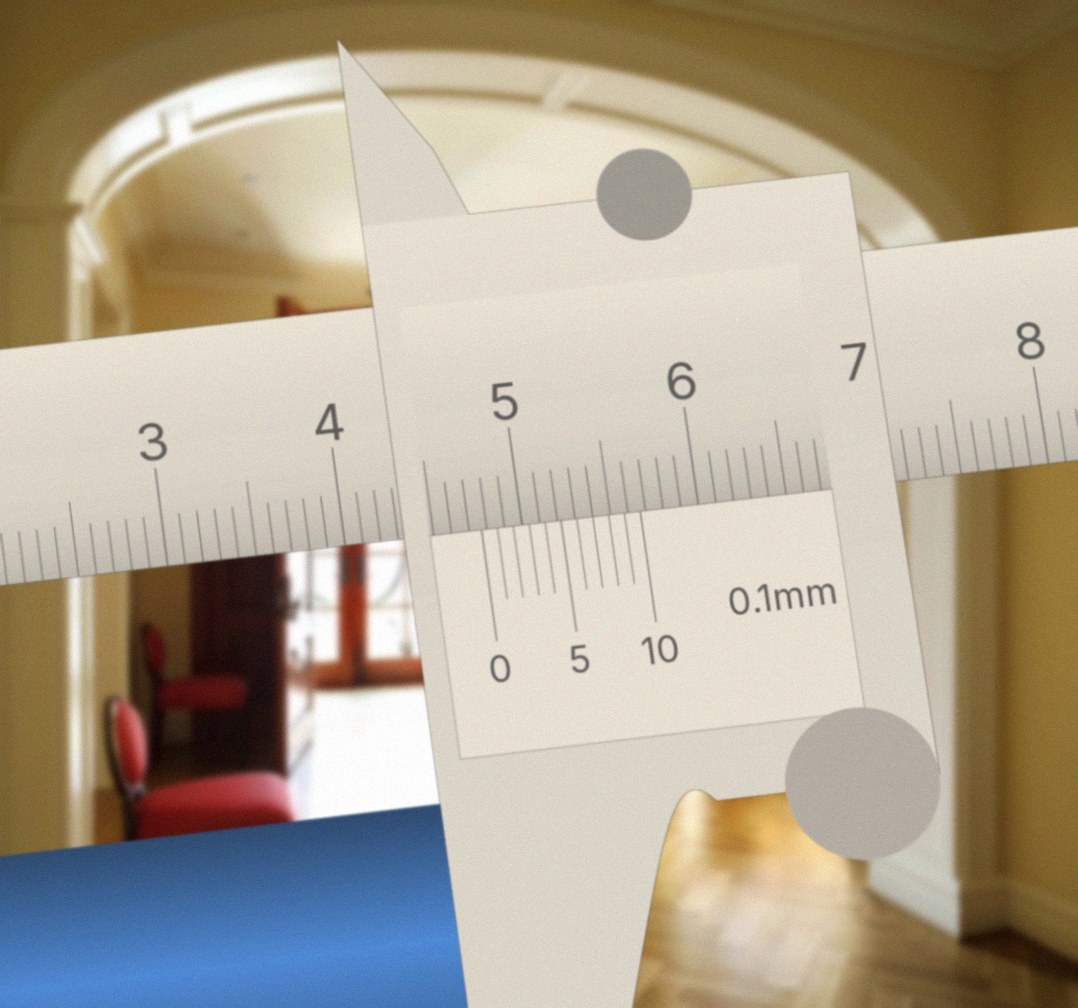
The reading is 47.7mm
